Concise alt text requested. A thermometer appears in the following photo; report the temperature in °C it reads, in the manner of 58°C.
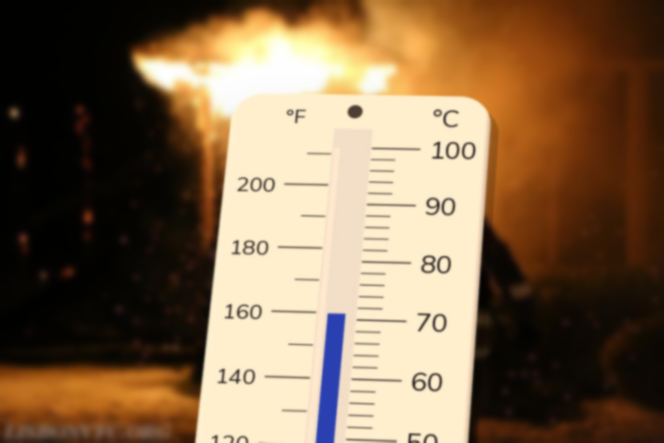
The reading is 71°C
